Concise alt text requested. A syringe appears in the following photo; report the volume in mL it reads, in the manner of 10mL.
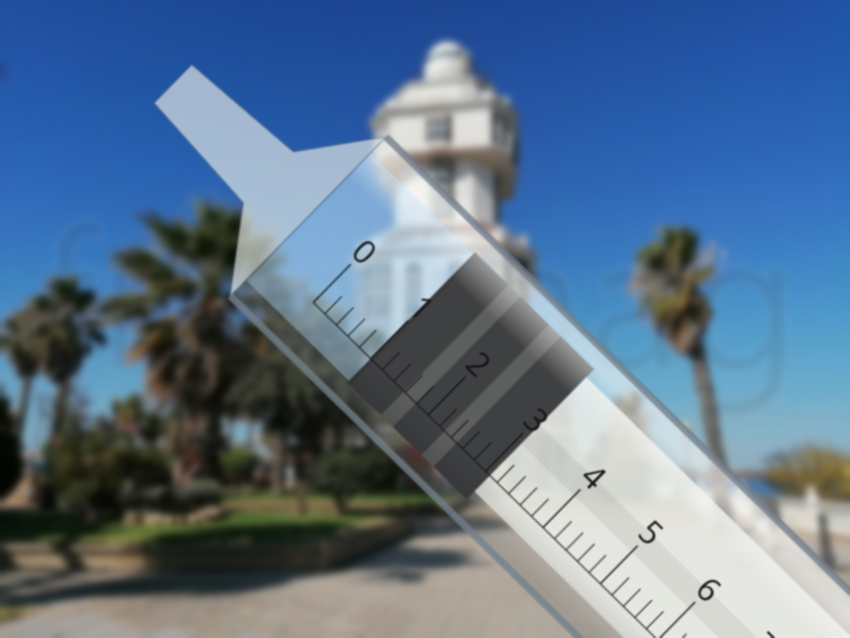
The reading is 1mL
